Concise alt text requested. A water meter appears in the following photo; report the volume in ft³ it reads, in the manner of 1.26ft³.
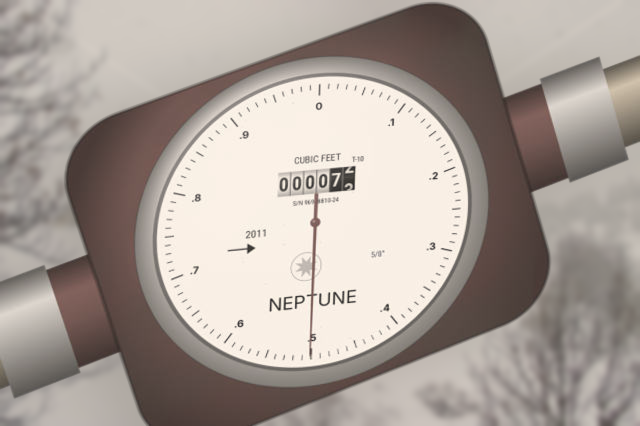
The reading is 72.50ft³
